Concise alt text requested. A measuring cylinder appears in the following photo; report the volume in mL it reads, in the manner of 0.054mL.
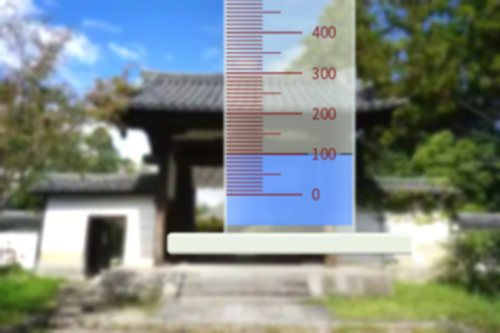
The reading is 100mL
